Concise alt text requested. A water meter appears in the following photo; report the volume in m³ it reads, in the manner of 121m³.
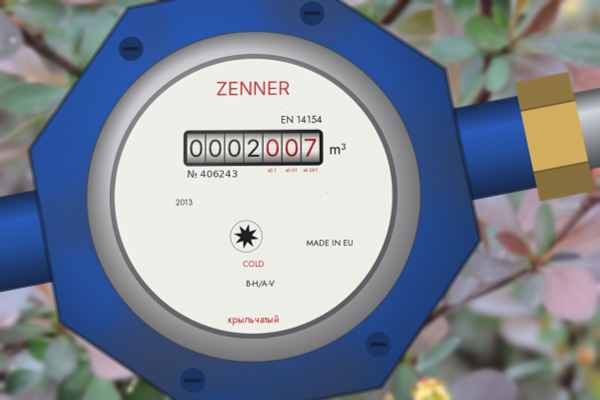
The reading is 2.007m³
